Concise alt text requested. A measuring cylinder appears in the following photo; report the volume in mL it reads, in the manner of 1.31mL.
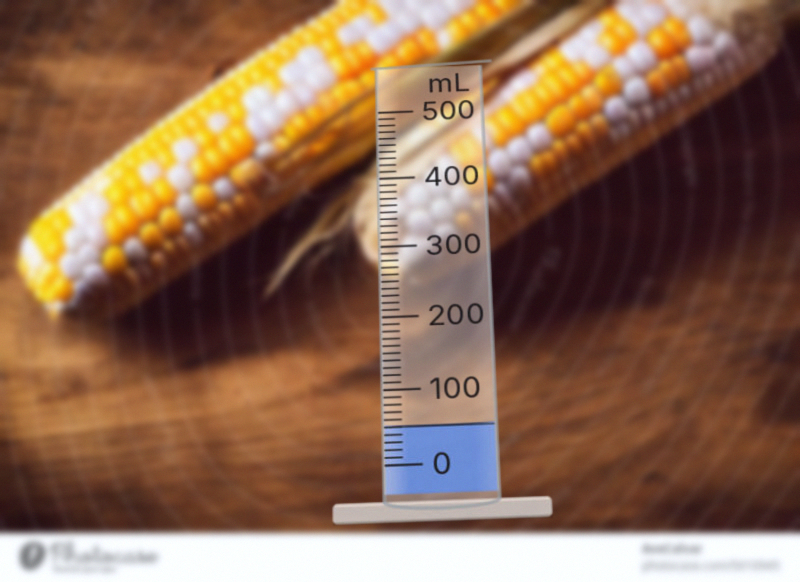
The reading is 50mL
